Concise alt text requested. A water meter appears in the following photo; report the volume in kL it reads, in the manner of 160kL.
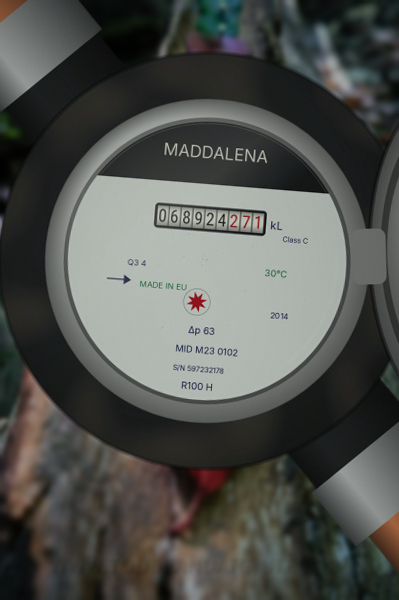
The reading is 68924.271kL
